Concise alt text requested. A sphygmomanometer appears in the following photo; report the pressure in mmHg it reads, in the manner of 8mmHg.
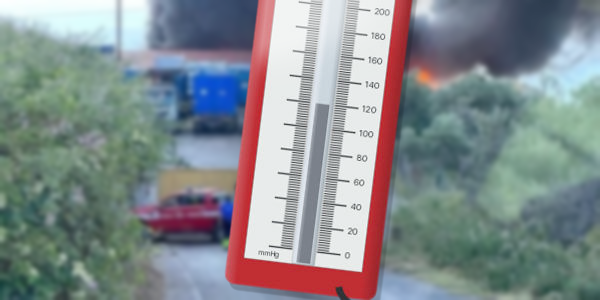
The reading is 120mmHg
